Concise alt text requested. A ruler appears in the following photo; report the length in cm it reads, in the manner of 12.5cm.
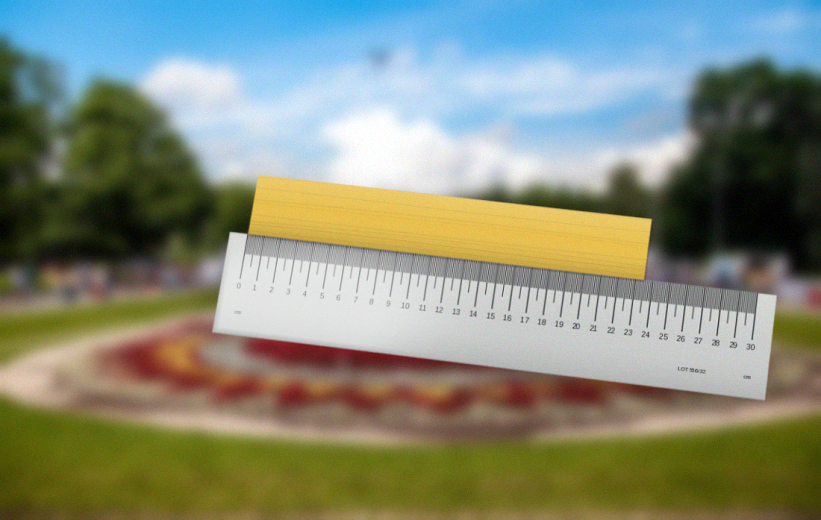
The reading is 23.5cm
